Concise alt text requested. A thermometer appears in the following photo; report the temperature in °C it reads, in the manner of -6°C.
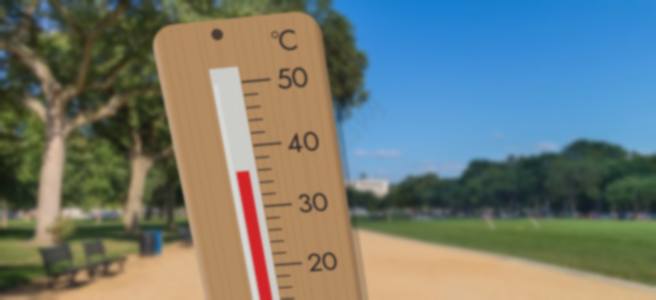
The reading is 36°C
